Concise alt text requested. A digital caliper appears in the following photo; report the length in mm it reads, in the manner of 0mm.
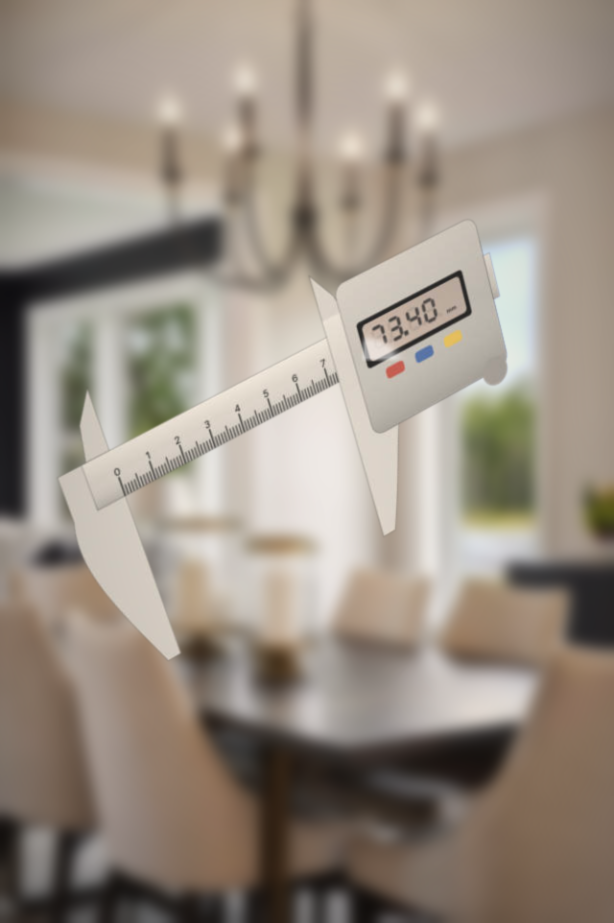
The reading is 73.40mm
